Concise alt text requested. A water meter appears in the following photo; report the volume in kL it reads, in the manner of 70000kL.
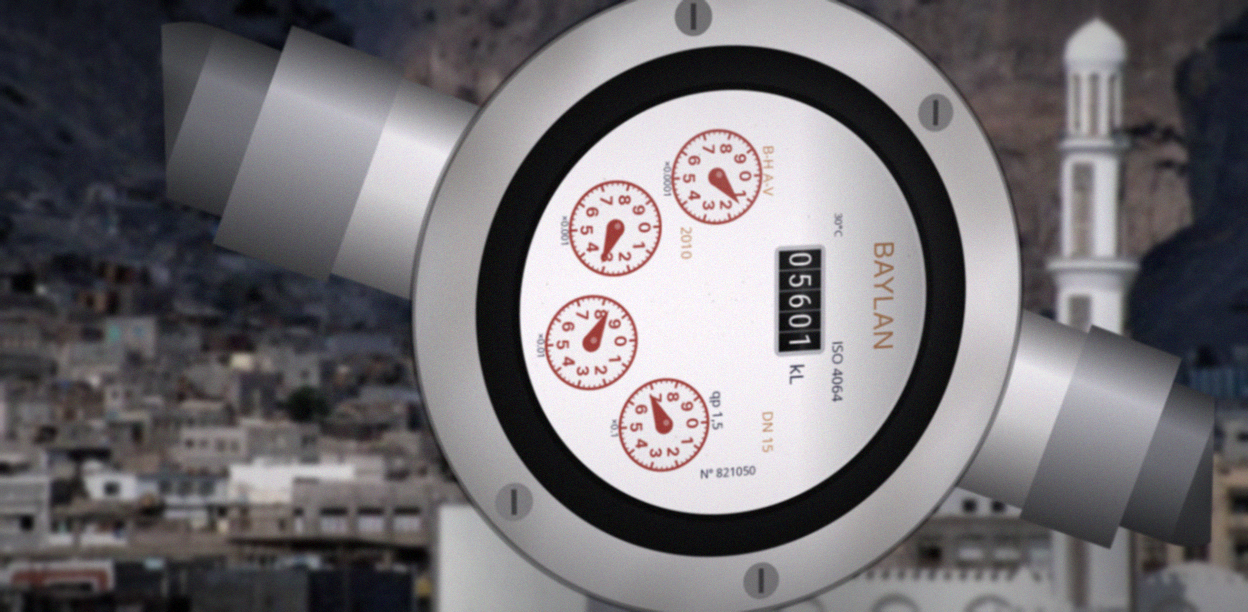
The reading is 5601.6831kL
